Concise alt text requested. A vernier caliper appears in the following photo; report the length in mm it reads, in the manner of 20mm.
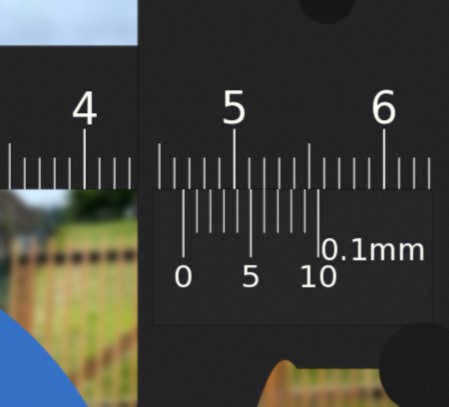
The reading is 46.6mm
